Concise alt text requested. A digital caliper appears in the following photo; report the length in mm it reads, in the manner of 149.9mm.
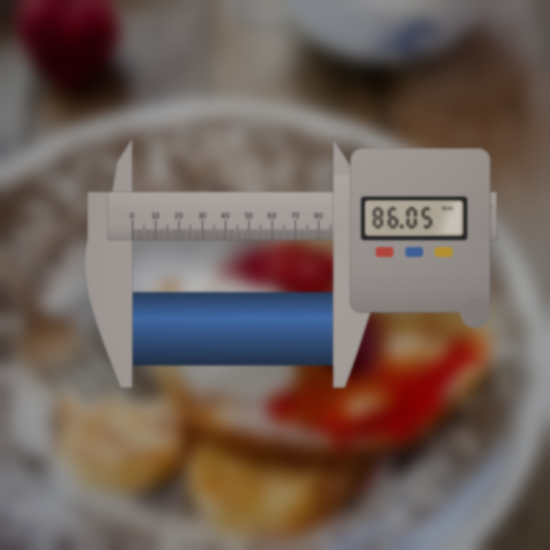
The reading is 86.05mm
